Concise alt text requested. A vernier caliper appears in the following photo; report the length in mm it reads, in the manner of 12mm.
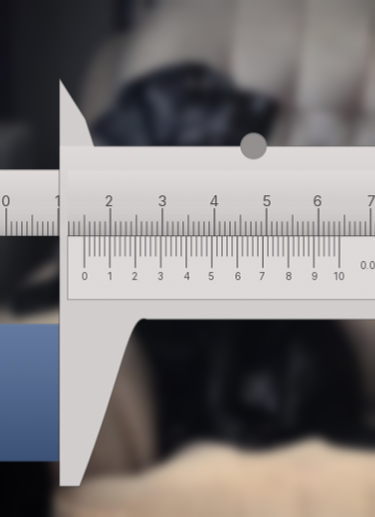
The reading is 15.0mm
